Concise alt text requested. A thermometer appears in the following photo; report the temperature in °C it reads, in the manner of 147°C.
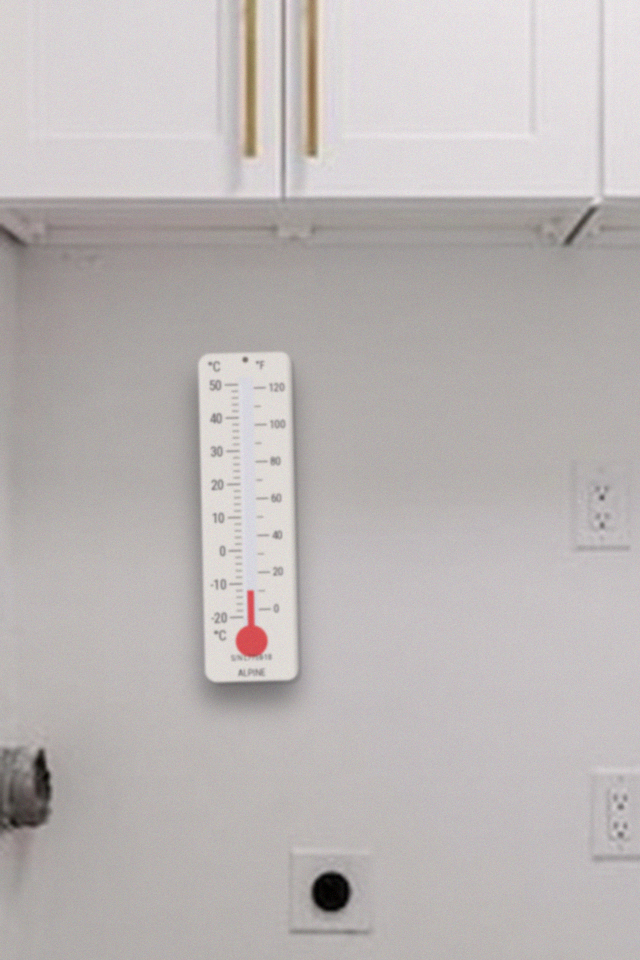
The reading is -12°C
